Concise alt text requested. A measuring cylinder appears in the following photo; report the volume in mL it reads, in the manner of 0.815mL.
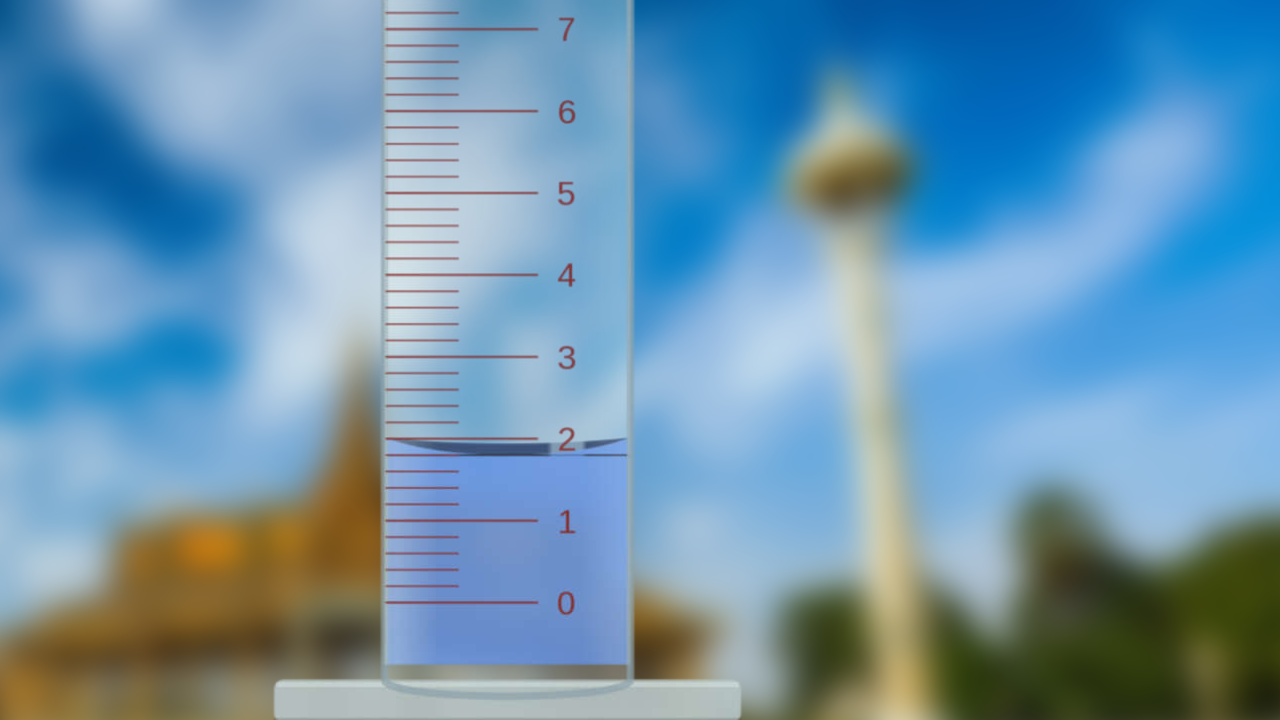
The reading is 1.8mL
